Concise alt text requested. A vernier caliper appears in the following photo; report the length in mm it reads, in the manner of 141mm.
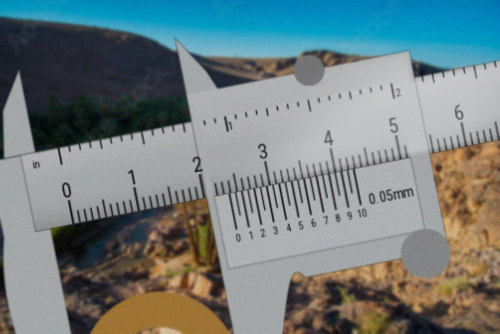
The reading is 23.8mm
